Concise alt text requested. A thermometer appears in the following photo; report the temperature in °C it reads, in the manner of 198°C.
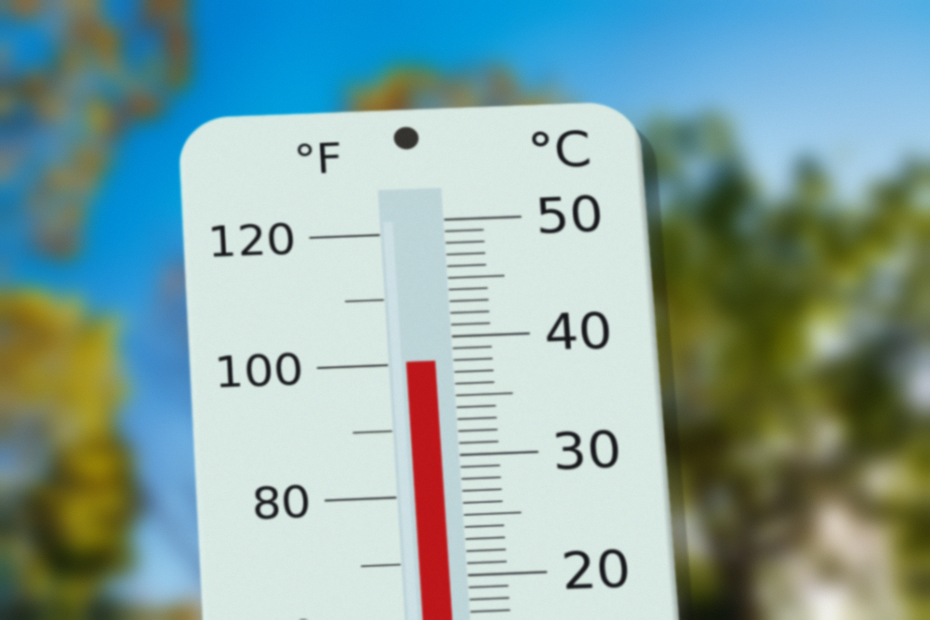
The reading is 38°C
